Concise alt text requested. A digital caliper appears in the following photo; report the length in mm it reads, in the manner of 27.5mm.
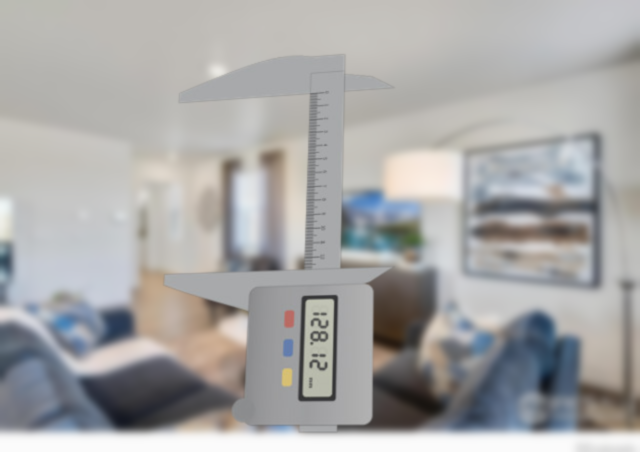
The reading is 128.12mm
